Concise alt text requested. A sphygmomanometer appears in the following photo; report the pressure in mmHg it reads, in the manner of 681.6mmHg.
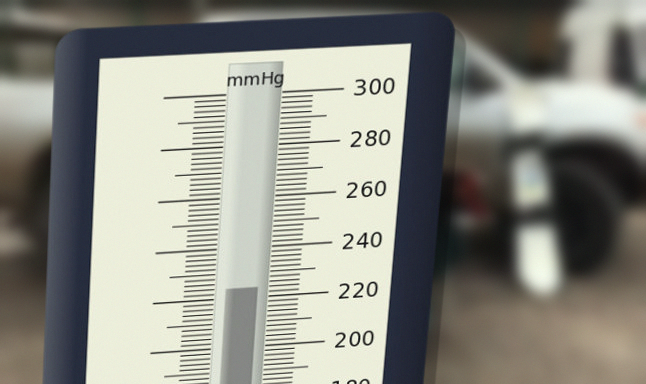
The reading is 224mmHg
